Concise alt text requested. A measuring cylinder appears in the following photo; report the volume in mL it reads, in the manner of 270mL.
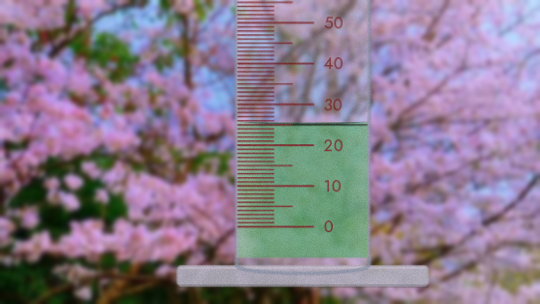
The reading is 25mL
